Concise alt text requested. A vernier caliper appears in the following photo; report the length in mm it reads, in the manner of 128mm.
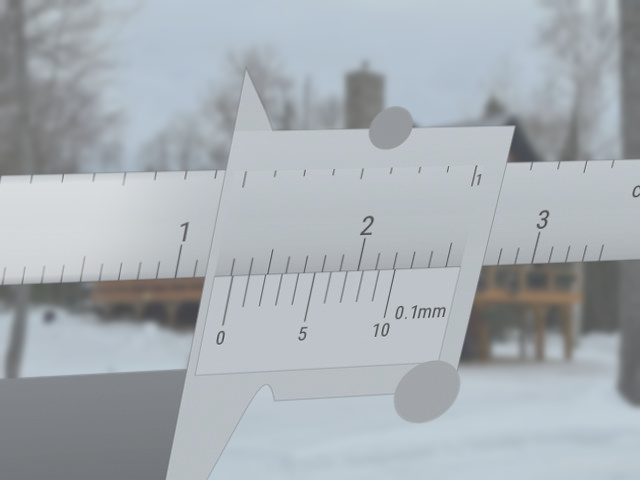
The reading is 13.1mm
